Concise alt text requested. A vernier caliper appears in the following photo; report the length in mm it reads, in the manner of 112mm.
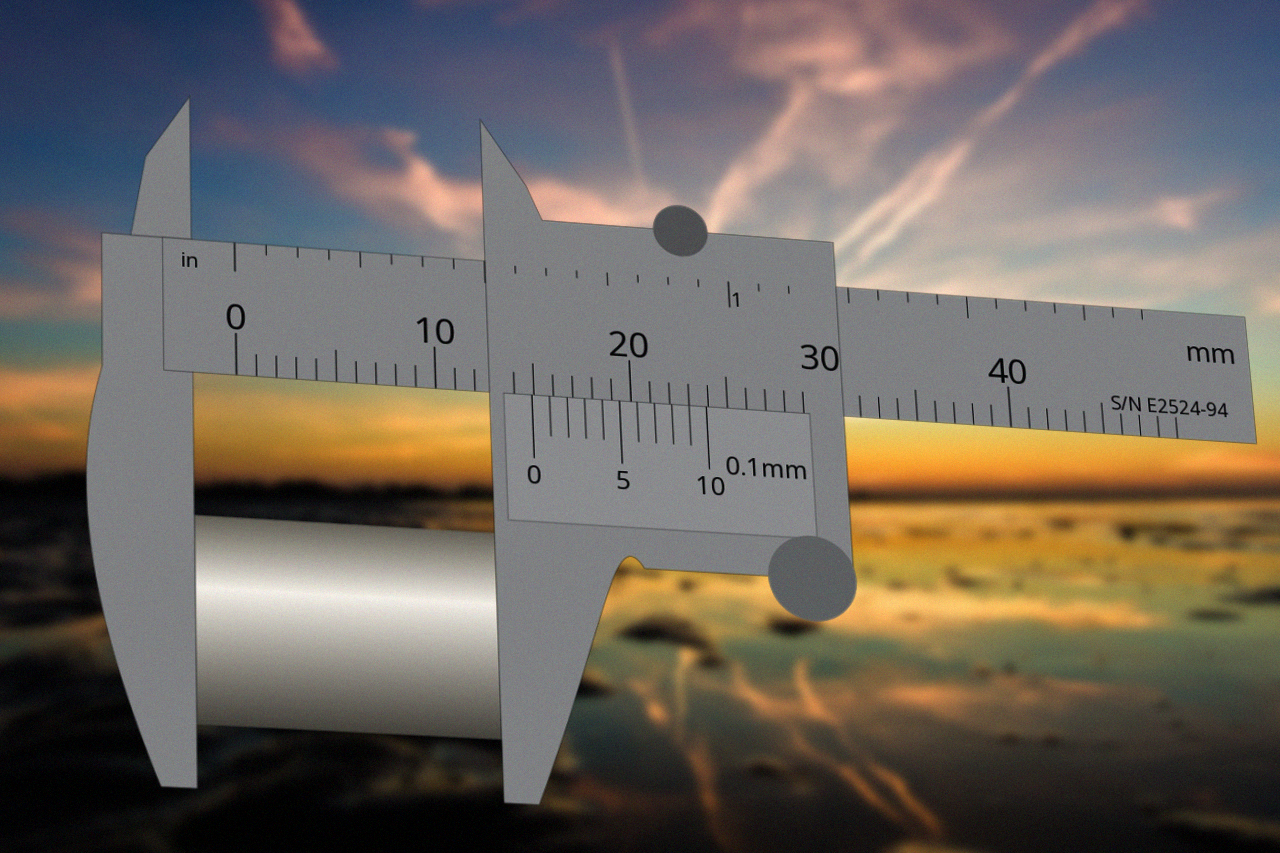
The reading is 14.9mm
